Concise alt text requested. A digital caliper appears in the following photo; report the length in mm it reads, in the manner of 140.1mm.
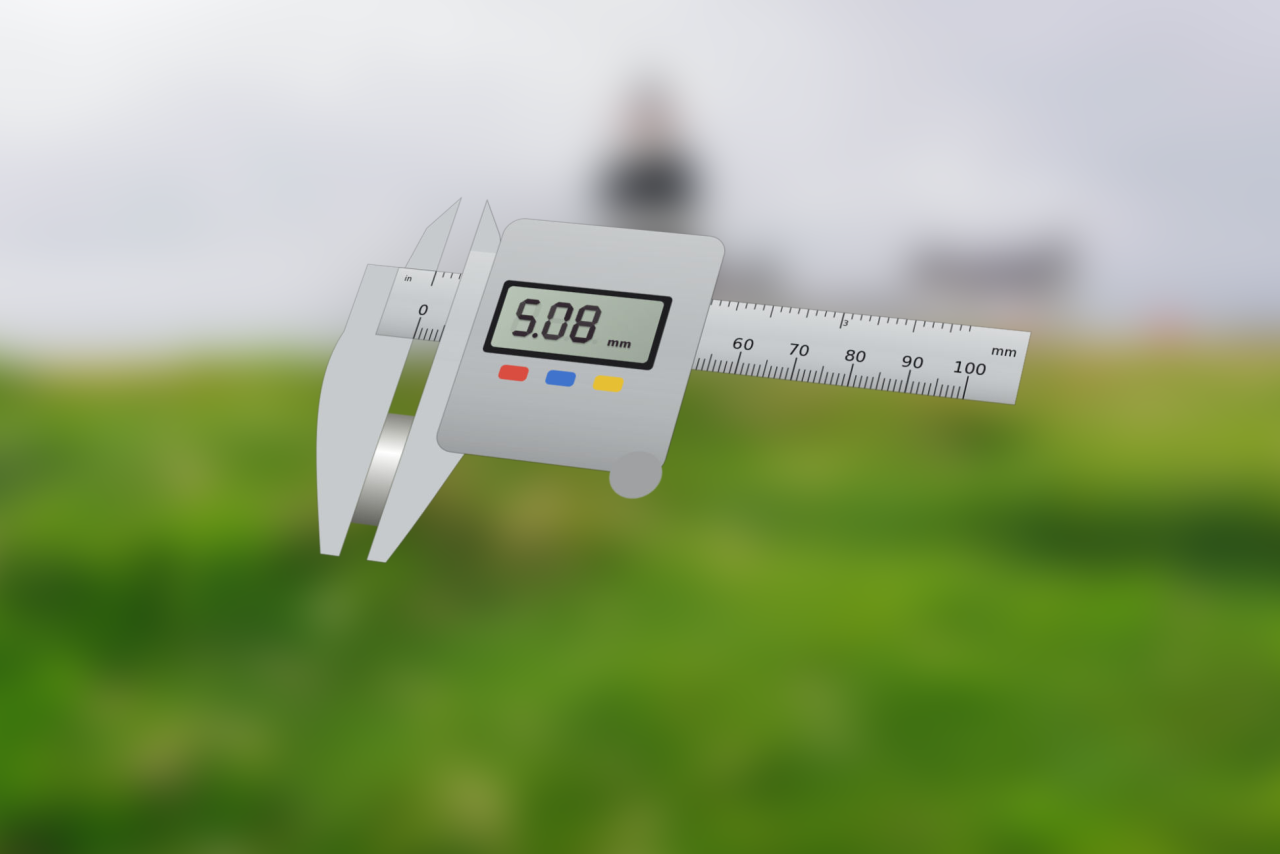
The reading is 5.08mm
